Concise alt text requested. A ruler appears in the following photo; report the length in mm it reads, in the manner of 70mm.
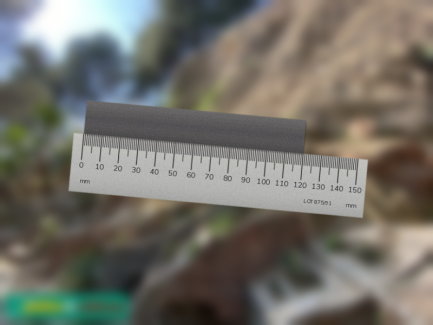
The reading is 120mm
